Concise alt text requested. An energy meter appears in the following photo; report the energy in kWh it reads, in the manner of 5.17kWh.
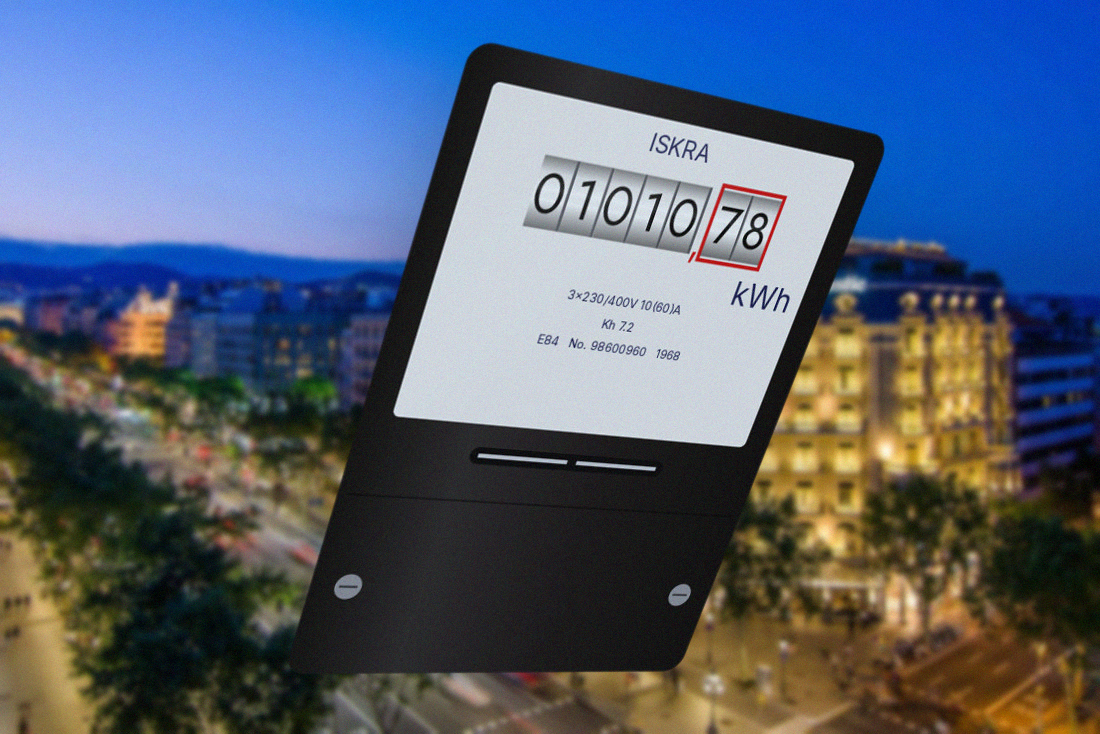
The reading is 1010.78kWh
